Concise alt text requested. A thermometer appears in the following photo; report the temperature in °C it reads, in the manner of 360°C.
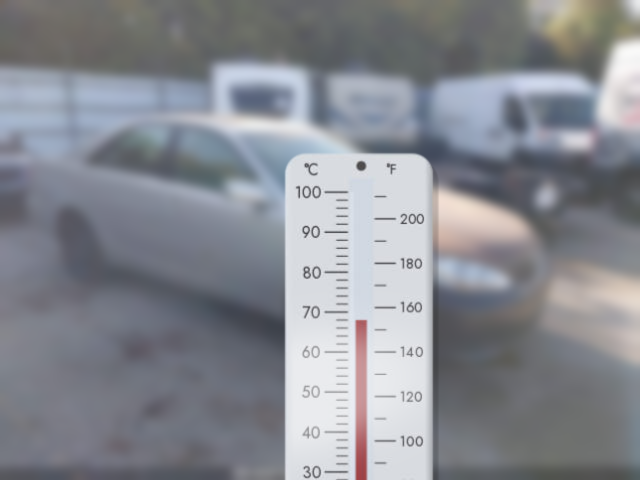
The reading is 68°C
